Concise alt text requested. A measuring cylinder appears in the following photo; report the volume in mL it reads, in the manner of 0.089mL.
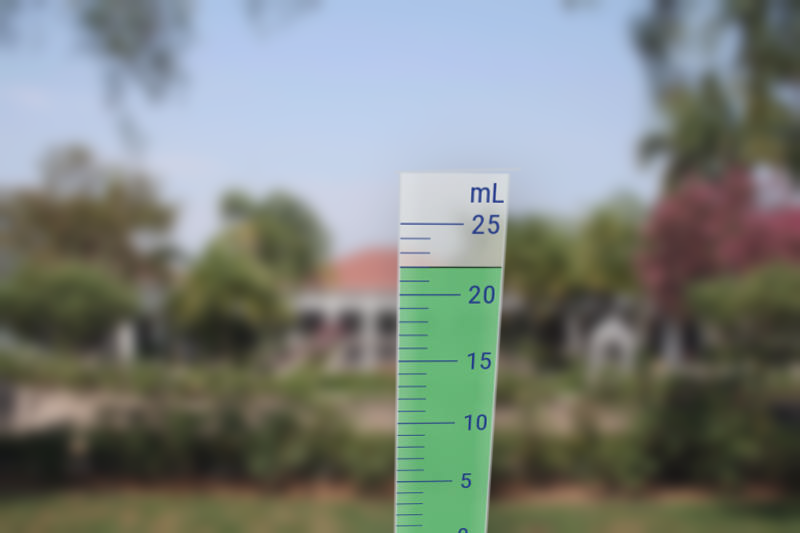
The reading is 22mL
